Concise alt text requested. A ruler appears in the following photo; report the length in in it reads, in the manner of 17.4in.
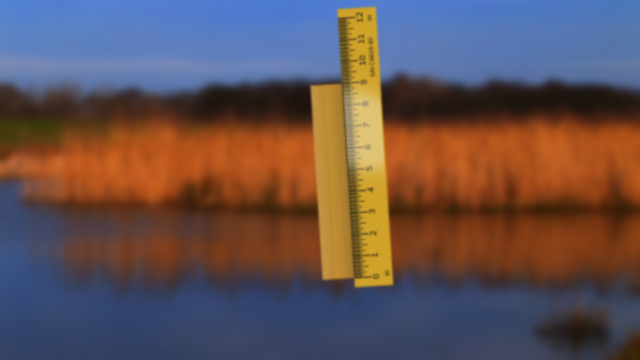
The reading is 9in
